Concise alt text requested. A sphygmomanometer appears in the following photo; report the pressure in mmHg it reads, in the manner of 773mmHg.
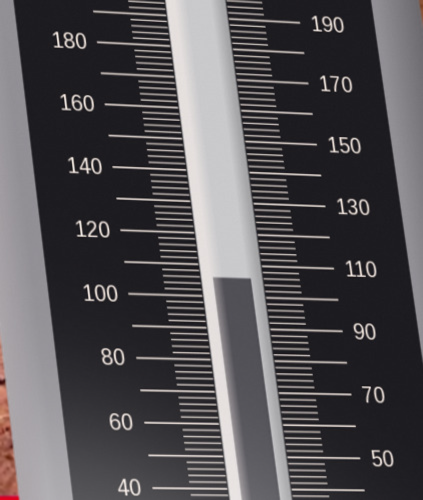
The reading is 106mmHg
